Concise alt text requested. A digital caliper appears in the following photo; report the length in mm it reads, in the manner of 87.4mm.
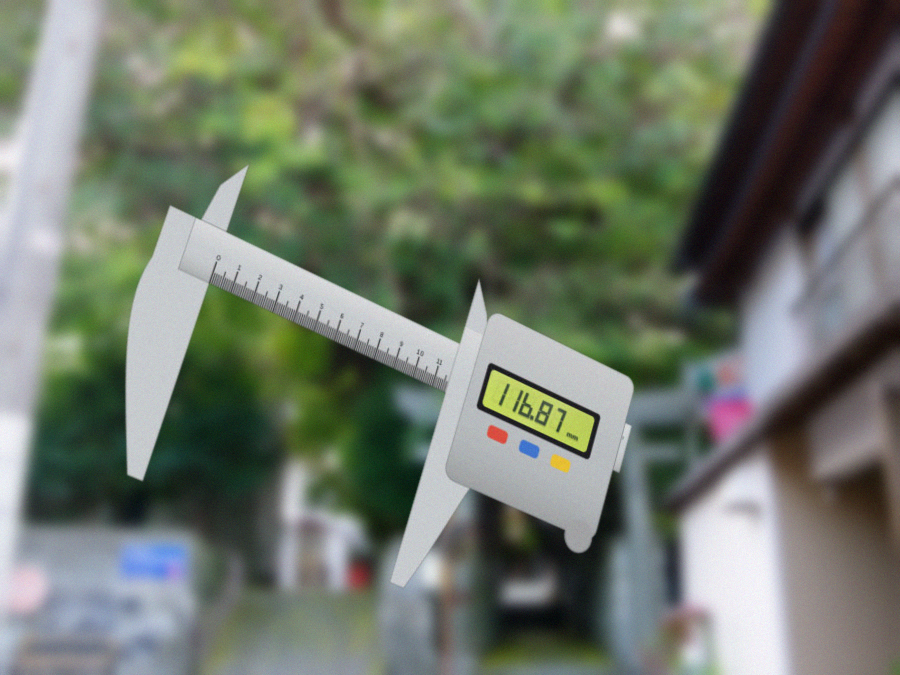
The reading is 116.87mm
